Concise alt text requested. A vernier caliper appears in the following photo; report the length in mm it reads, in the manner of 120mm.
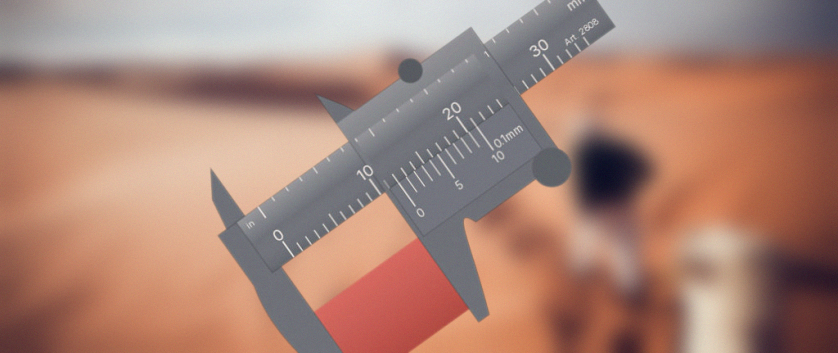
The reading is 12.0mm
